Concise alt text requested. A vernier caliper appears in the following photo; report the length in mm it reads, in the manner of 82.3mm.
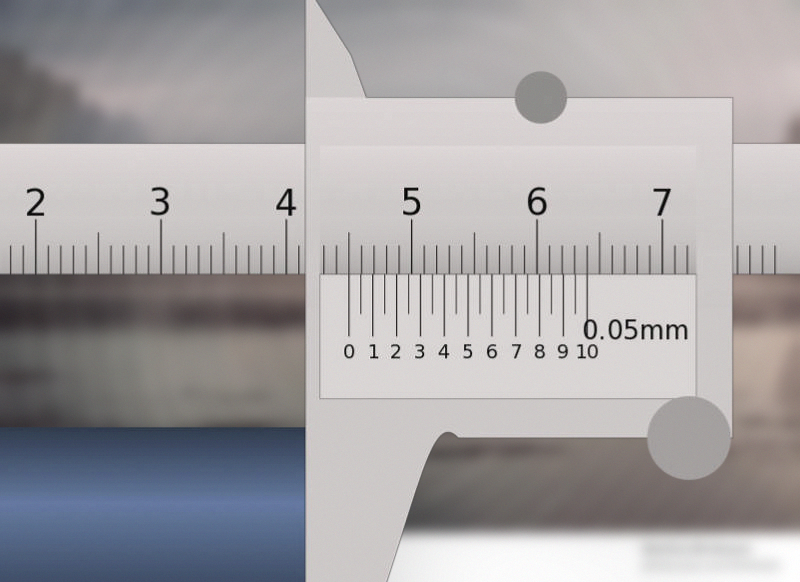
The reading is 45.0mm
